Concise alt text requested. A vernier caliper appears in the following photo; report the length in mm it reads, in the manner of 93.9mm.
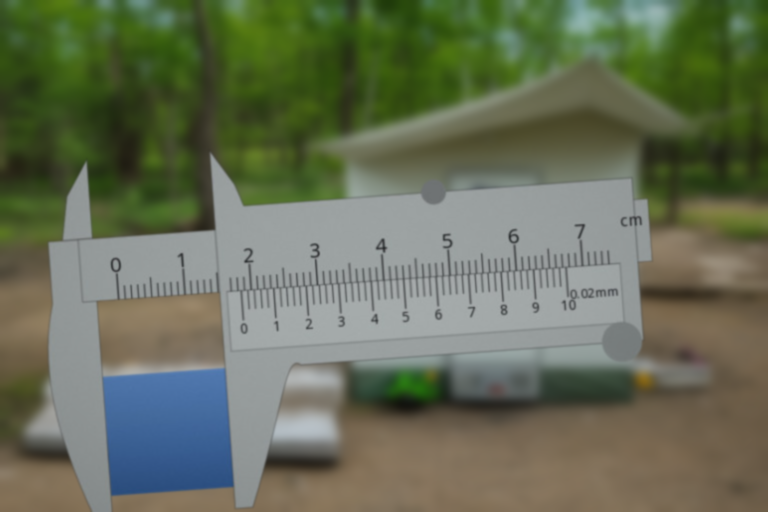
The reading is 18.5mm
